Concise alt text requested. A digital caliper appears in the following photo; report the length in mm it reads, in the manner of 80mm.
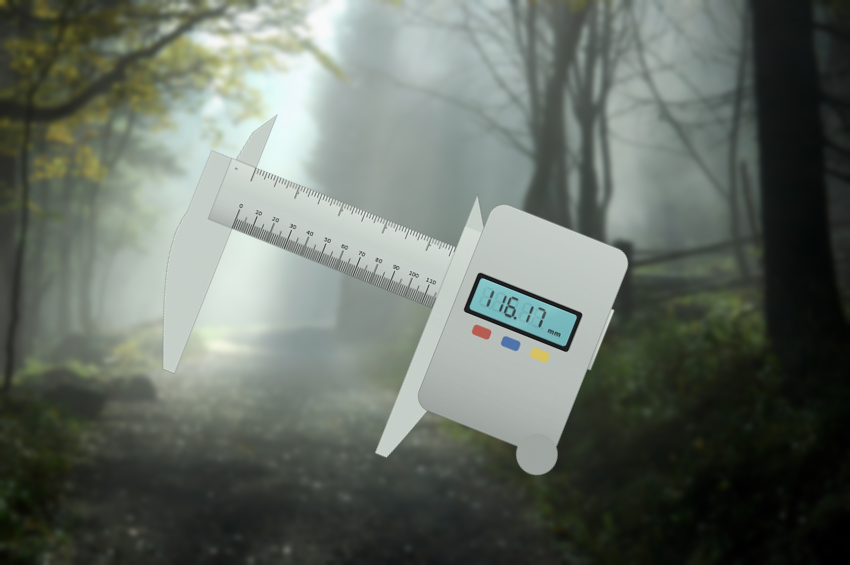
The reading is 116.17mm
